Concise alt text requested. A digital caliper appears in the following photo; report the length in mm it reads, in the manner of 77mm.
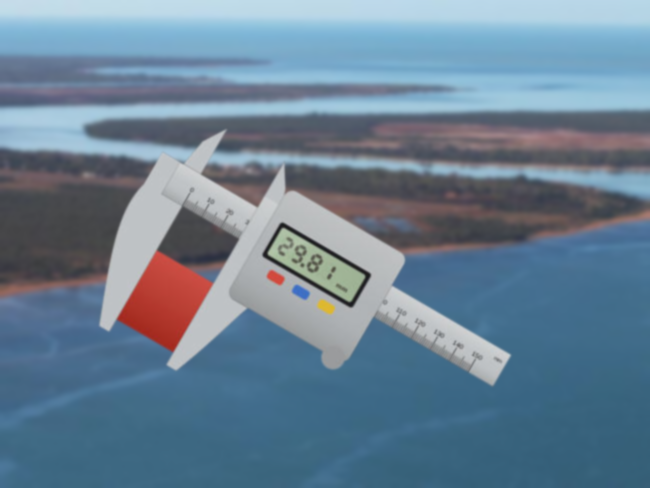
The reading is 29.81mm
